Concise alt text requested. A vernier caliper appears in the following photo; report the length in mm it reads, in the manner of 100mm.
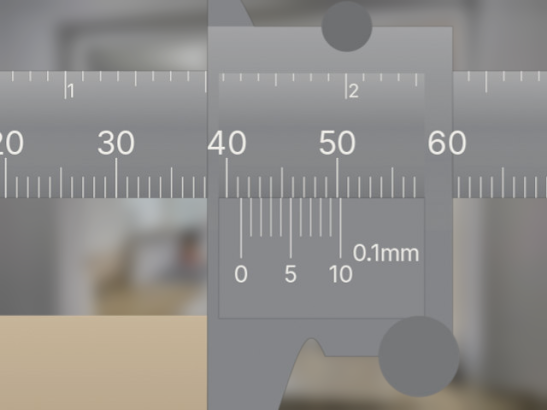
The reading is 41.3mm
